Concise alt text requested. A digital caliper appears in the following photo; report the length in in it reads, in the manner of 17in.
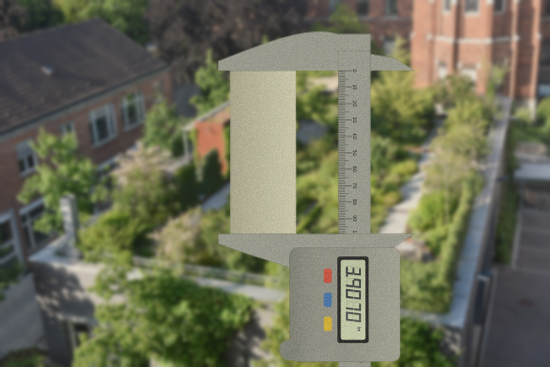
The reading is 3.9070in
